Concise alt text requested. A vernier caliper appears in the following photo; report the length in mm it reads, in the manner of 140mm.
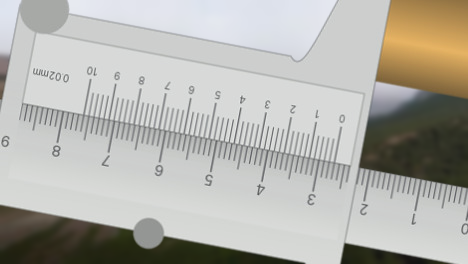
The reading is 27.0mm
